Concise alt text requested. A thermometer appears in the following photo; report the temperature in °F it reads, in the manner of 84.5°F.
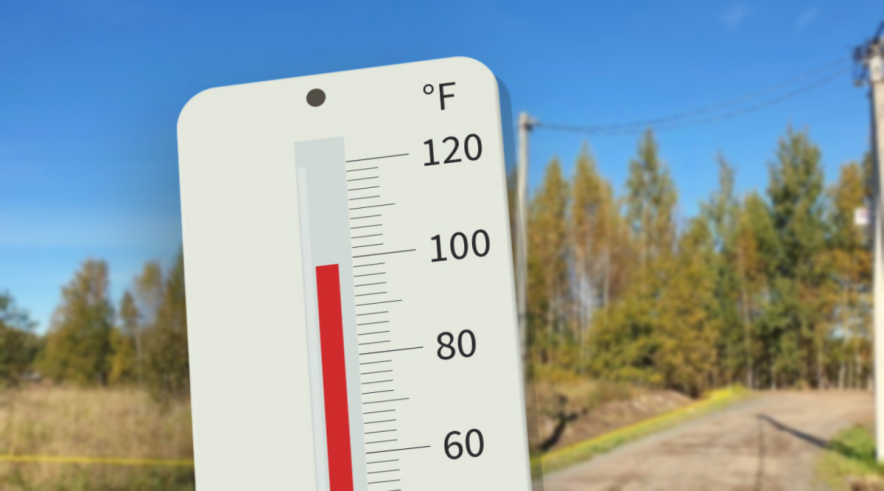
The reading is 99°F
